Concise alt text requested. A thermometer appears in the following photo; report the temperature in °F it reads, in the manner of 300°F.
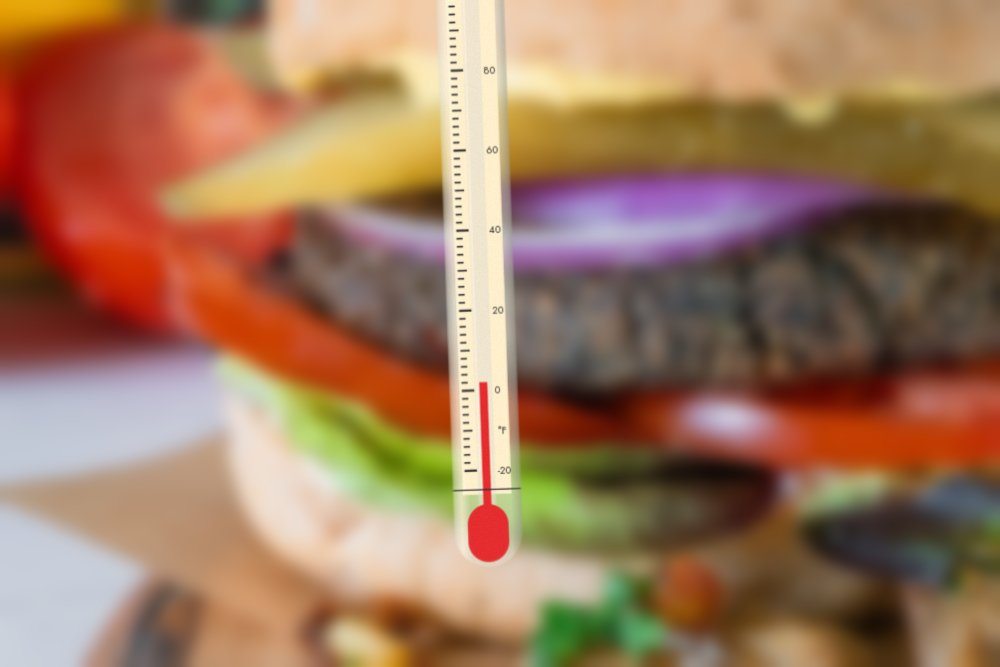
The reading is 2°F
